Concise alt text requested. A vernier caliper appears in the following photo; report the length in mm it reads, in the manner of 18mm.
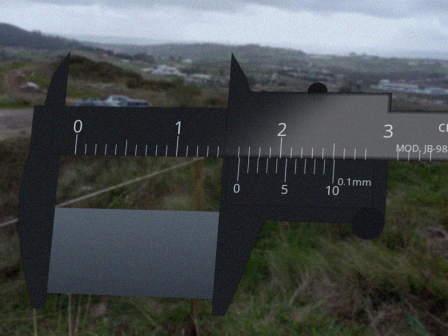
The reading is 16.1mm
